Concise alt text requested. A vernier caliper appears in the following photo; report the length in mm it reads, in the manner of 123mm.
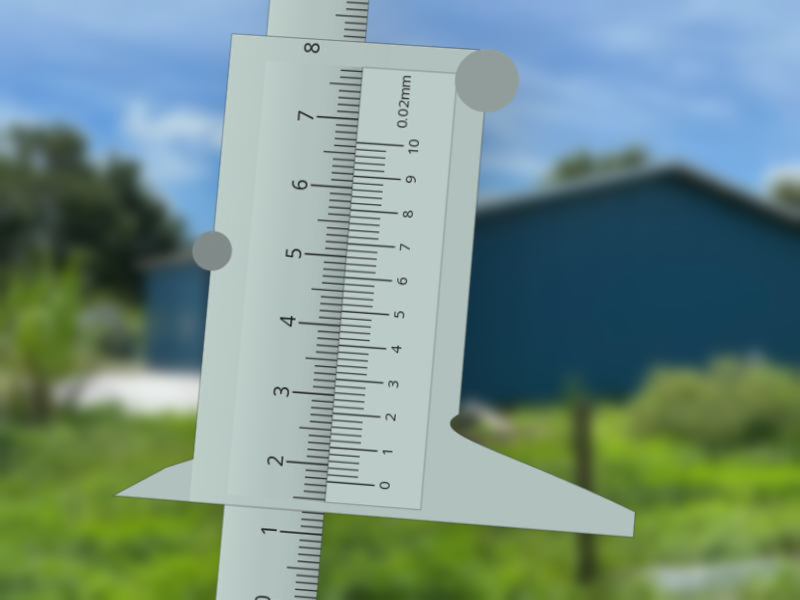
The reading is 17.6mm
